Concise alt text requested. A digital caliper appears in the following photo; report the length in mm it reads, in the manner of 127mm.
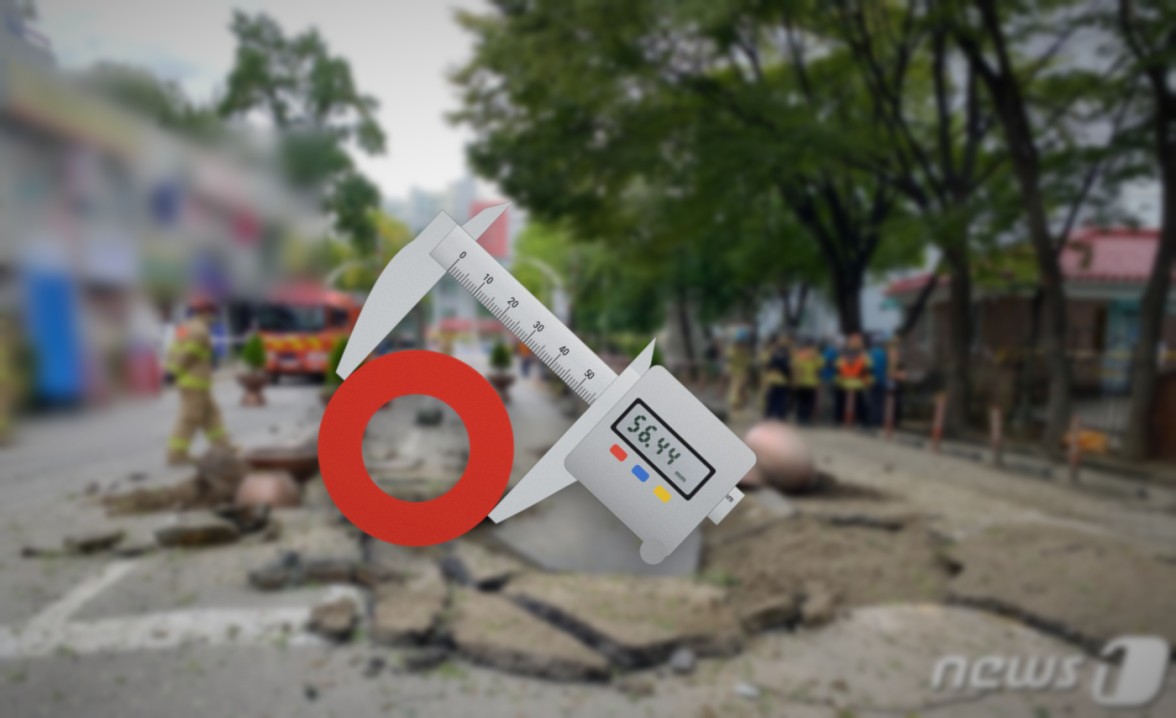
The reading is 56.44mm
